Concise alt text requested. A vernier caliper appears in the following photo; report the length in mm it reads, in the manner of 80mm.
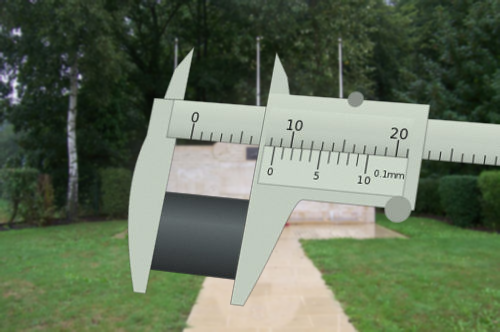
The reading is 8.4mm
